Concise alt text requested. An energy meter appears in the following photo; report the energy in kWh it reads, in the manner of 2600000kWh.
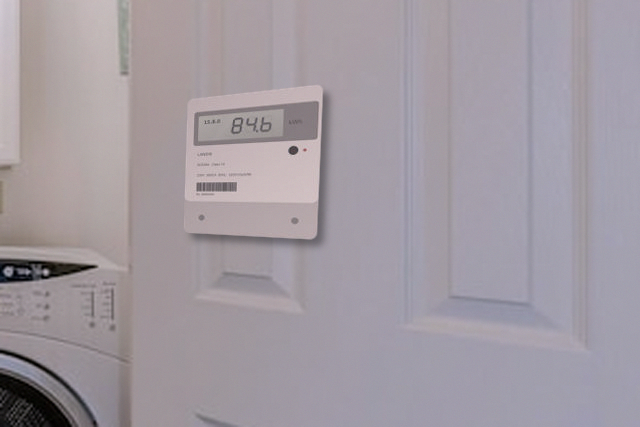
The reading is 84.6kWh
